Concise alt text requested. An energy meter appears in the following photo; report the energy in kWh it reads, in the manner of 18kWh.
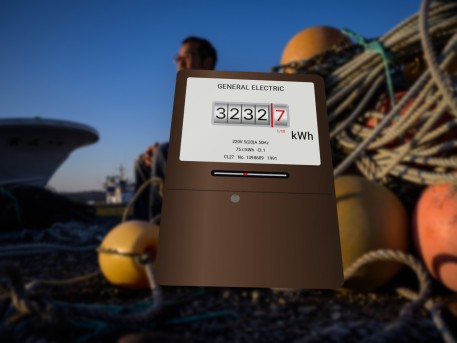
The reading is 3232.7kWh
